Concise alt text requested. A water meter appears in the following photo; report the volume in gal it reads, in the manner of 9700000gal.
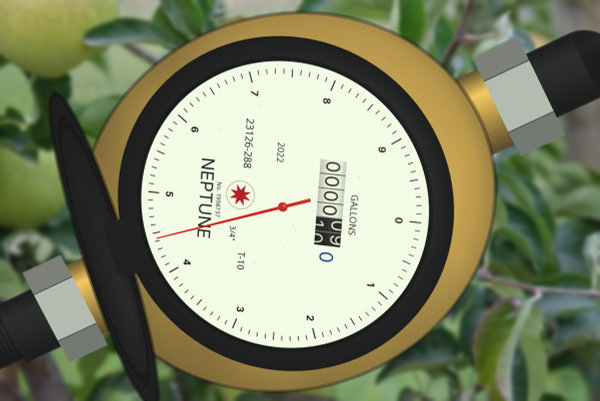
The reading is 94.4gal
